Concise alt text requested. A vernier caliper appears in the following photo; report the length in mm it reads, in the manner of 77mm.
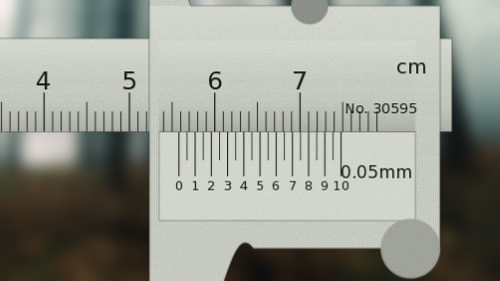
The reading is 55.8mm
